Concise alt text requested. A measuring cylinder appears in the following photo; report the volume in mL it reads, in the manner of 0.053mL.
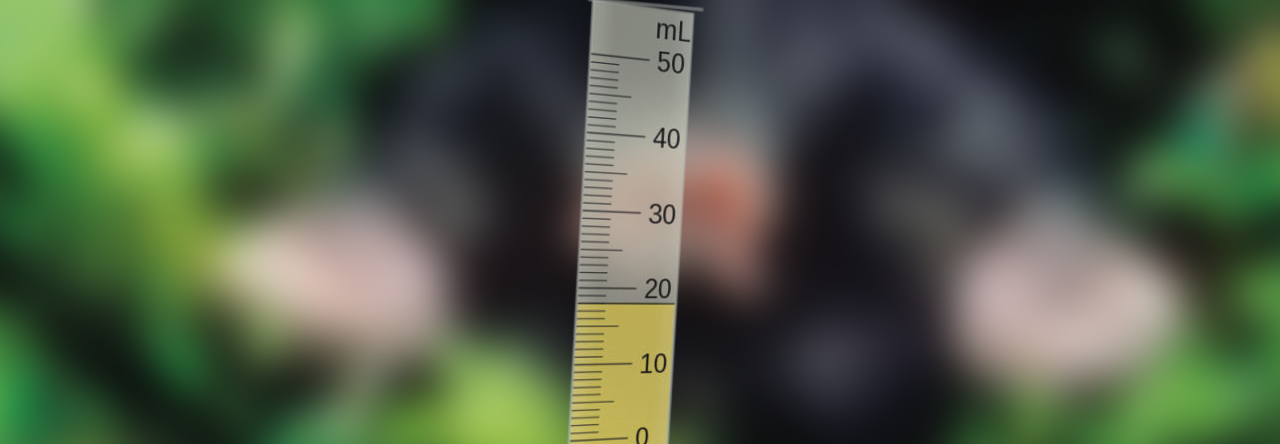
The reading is 18mL
